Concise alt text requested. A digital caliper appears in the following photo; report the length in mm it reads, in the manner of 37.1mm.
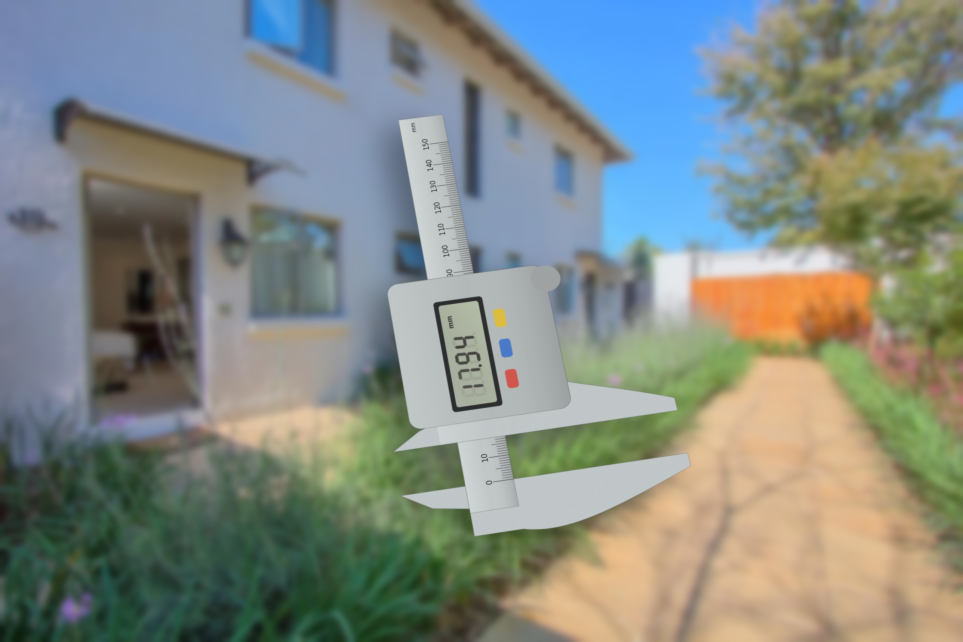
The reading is 17.94mm
